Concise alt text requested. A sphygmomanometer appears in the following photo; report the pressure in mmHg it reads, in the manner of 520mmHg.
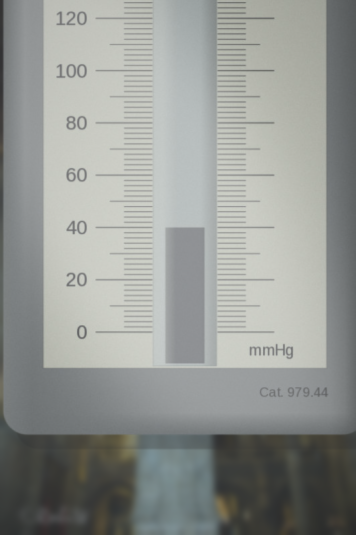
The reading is 40mmHg
